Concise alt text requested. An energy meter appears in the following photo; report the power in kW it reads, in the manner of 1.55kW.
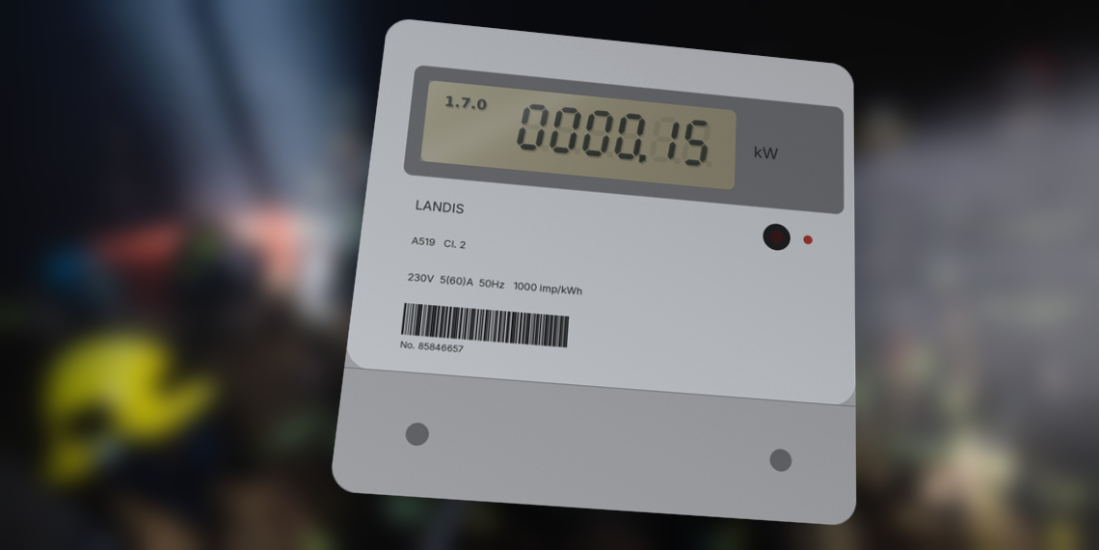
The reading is 0.15kW
